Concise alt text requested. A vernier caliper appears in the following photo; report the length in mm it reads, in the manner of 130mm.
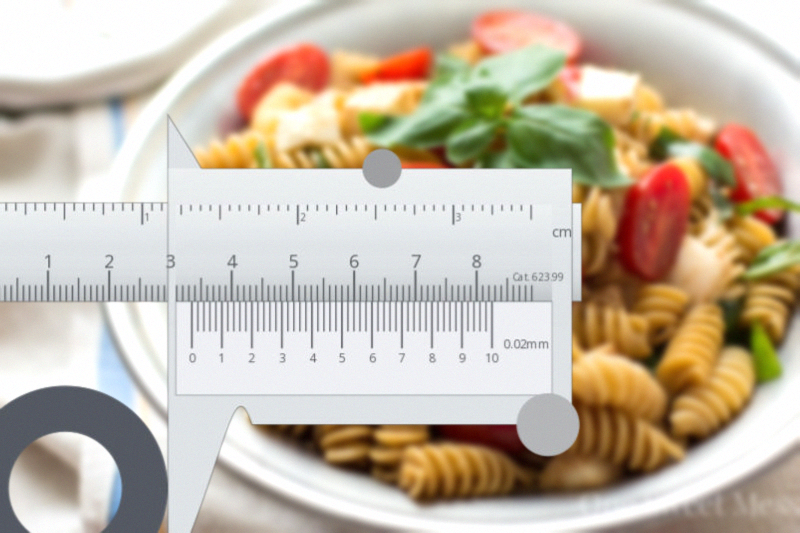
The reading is 33.5mm
